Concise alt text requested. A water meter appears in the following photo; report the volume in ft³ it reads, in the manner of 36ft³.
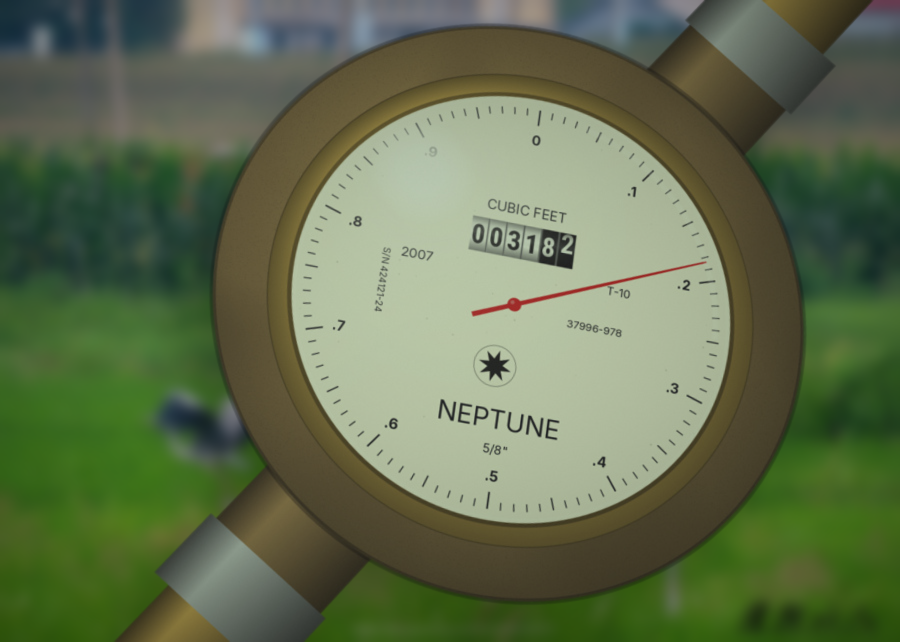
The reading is 3182.18ft³
